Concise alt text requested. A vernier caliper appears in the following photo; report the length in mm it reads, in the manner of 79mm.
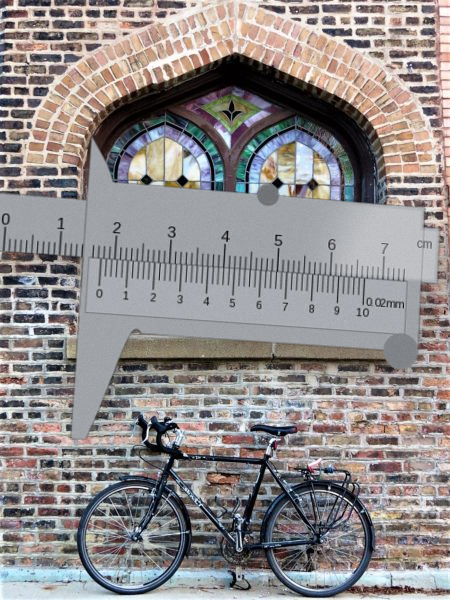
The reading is 17.5mm
